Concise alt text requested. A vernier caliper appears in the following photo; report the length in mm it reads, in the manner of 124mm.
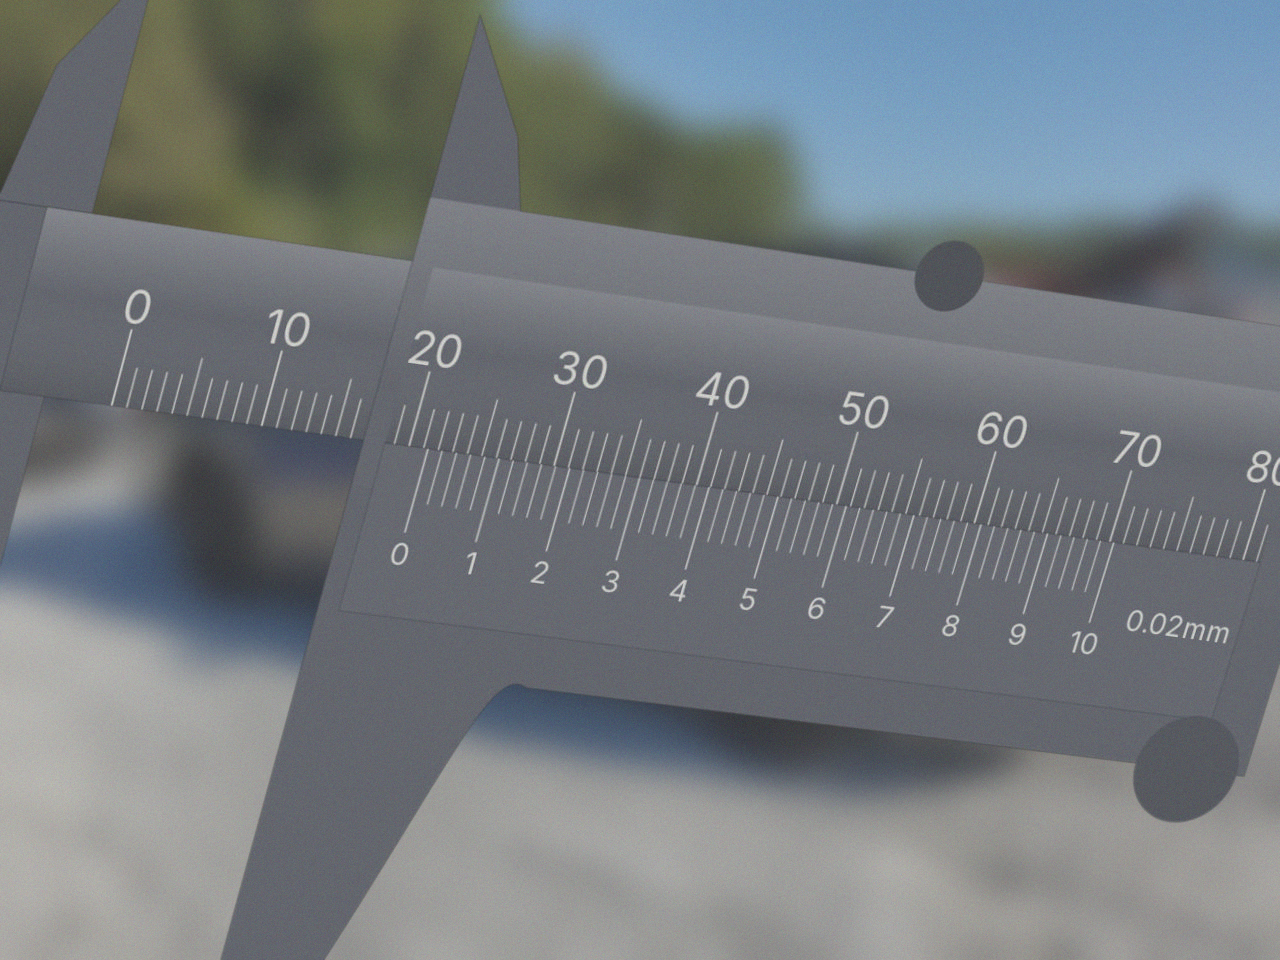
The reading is 21.3mm
